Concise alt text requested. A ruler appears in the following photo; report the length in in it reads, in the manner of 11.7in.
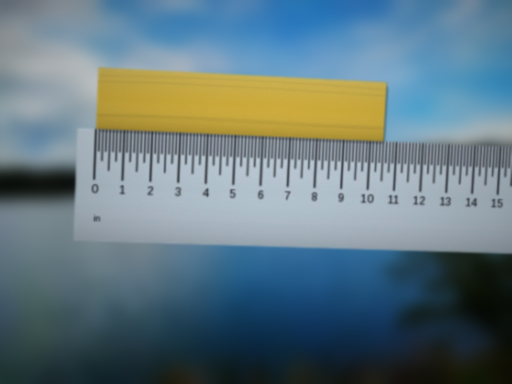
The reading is 10.5in
